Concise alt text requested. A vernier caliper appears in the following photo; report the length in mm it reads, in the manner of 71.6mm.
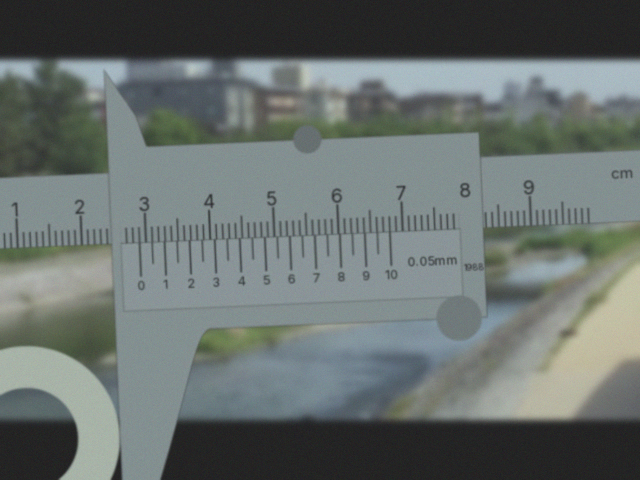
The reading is 29.0mm
